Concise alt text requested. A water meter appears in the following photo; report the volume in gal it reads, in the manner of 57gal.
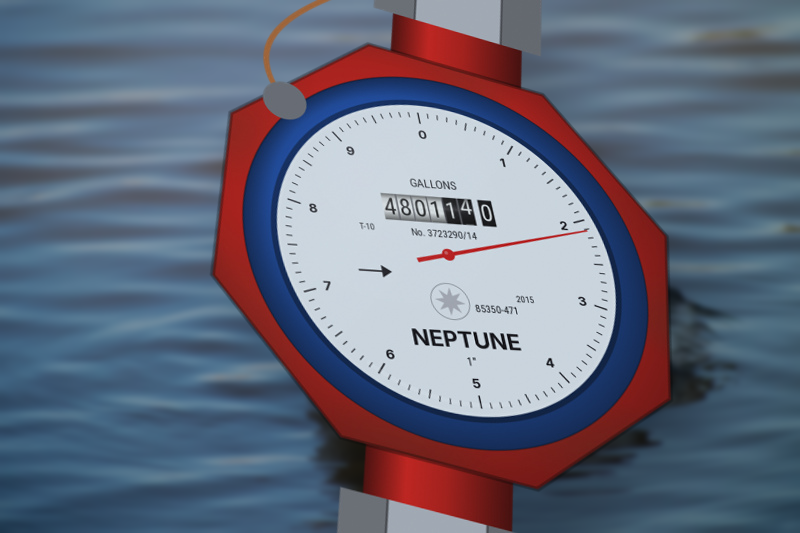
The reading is 4801142.1gal
